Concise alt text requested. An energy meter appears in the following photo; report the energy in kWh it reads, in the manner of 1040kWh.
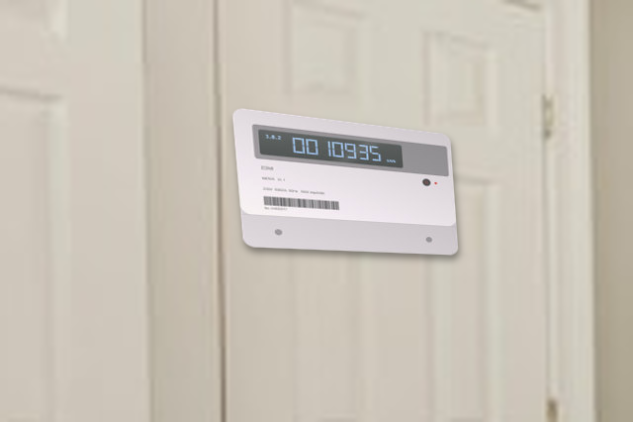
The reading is 10935kWh
